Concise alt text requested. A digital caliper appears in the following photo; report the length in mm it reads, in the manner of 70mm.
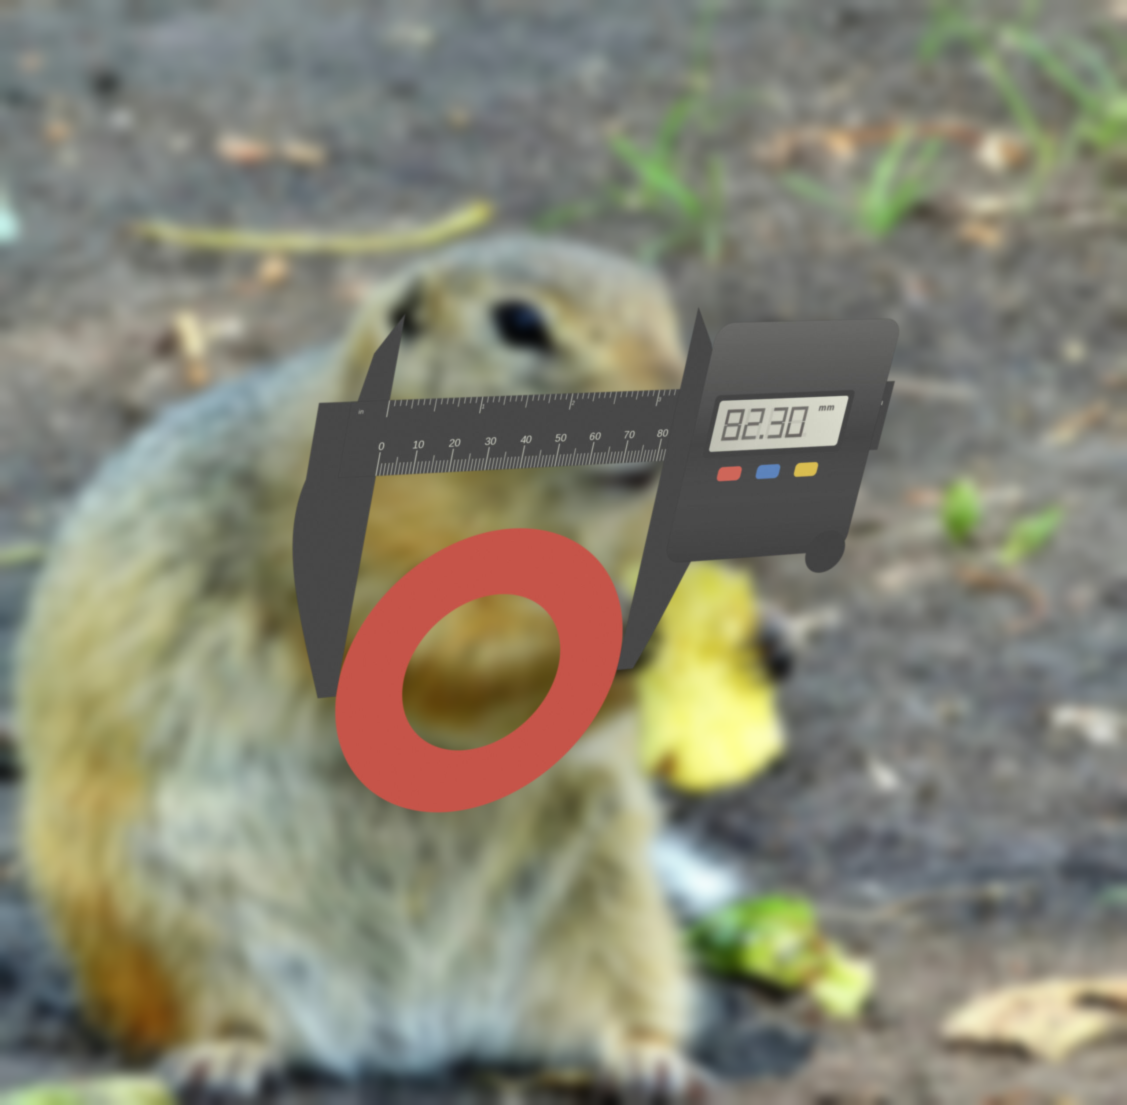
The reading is 82.30mm
